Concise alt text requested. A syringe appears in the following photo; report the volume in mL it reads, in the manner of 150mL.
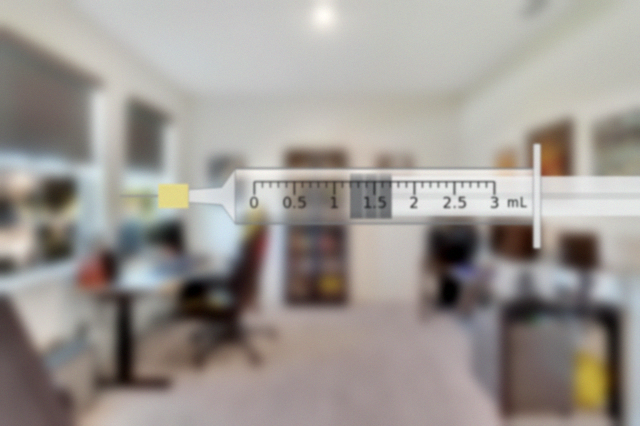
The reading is 1.2mL
